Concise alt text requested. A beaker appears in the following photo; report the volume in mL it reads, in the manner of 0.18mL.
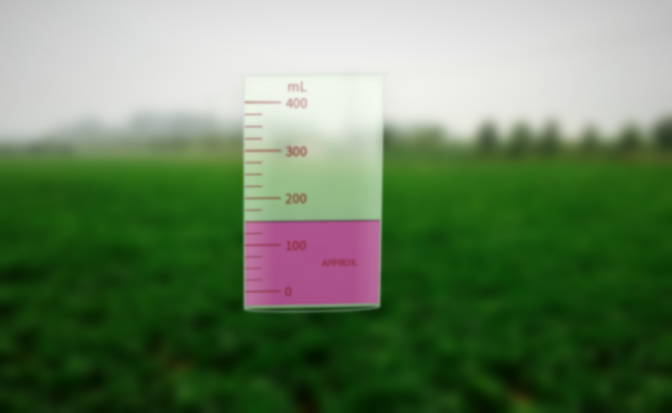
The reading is 150mL
